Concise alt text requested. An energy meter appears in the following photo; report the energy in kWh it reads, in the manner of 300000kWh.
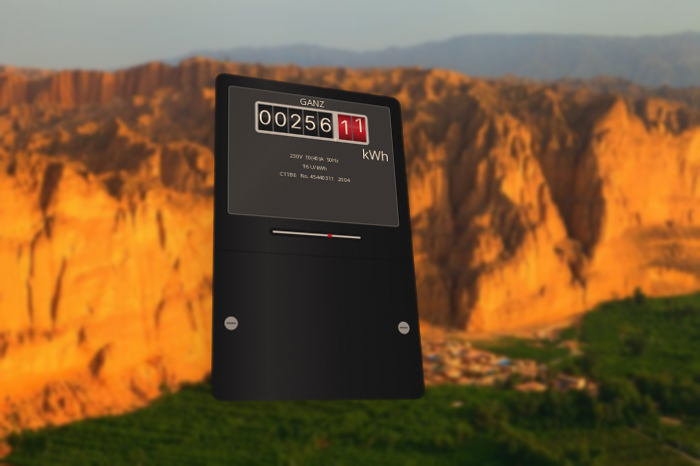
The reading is 256.11kWh
